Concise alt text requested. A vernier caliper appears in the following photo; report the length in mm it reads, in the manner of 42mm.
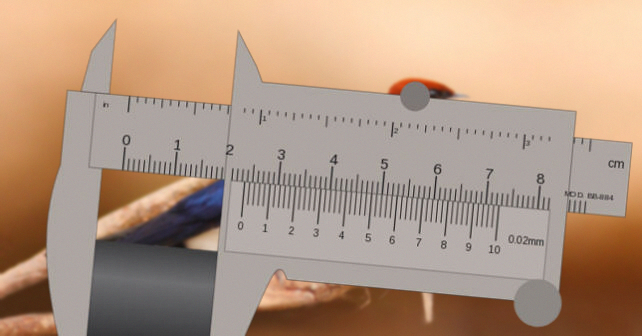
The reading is 23.5mm
